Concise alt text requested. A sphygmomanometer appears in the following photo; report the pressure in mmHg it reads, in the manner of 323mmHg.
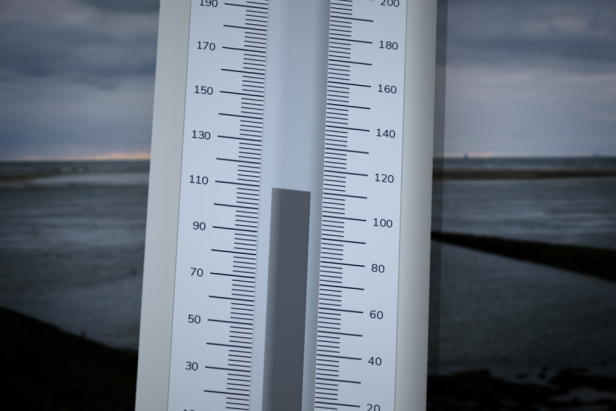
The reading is 110mmHg
